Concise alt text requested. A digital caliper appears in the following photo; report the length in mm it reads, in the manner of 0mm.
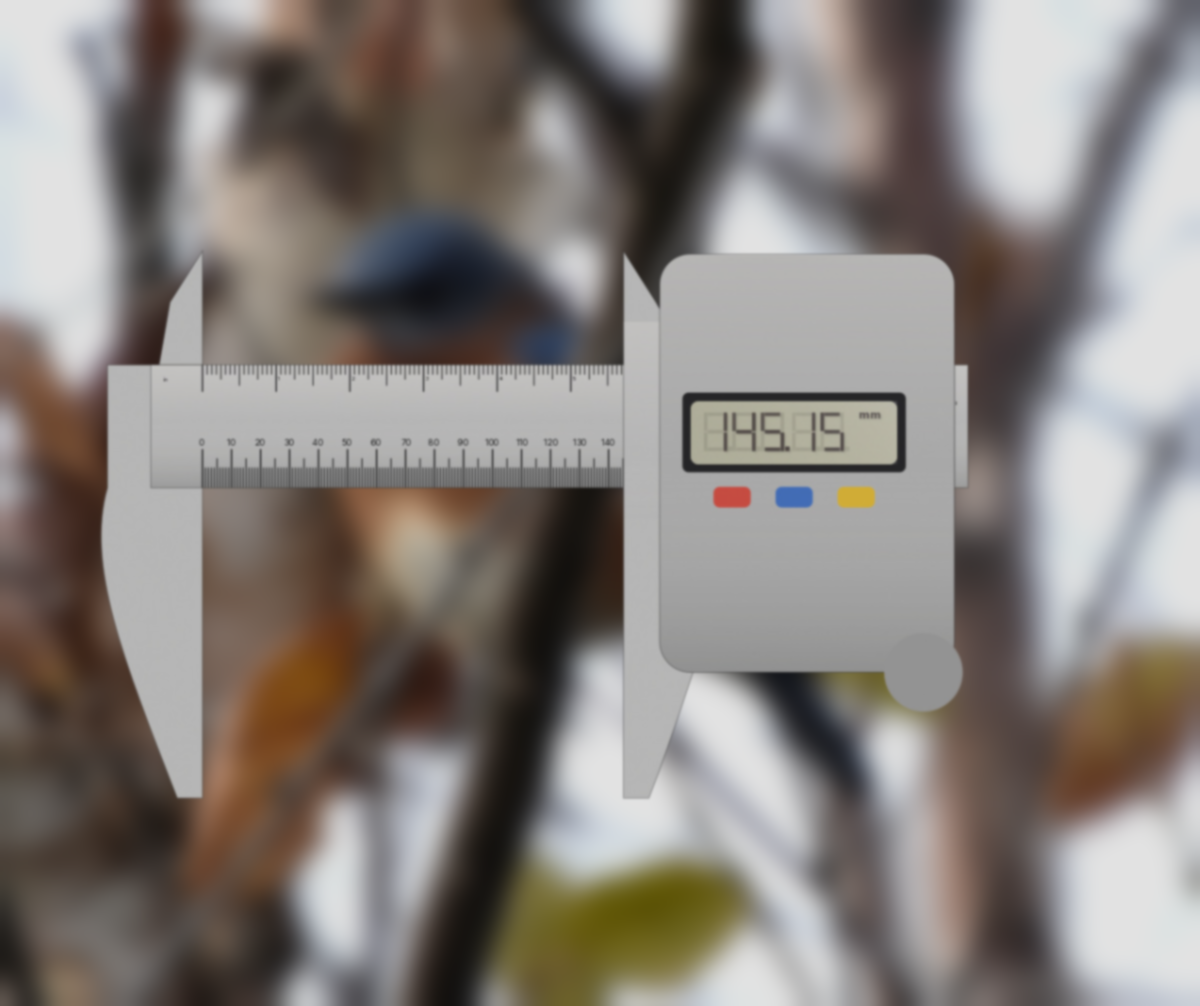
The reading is 145.15mm
